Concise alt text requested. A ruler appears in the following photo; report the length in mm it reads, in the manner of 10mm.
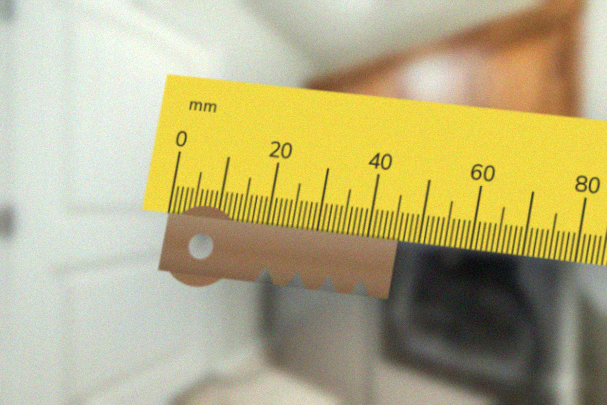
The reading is 46mm
